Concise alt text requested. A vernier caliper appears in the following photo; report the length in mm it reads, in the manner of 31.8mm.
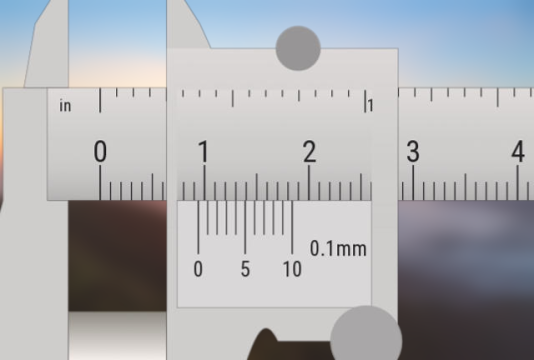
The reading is 9.4mm
